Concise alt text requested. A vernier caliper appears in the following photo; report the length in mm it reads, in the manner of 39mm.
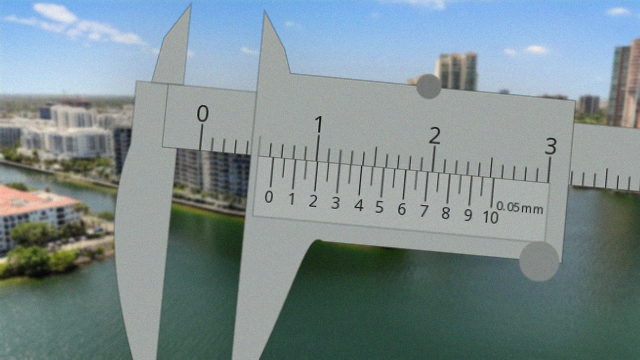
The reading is 6.3mm
